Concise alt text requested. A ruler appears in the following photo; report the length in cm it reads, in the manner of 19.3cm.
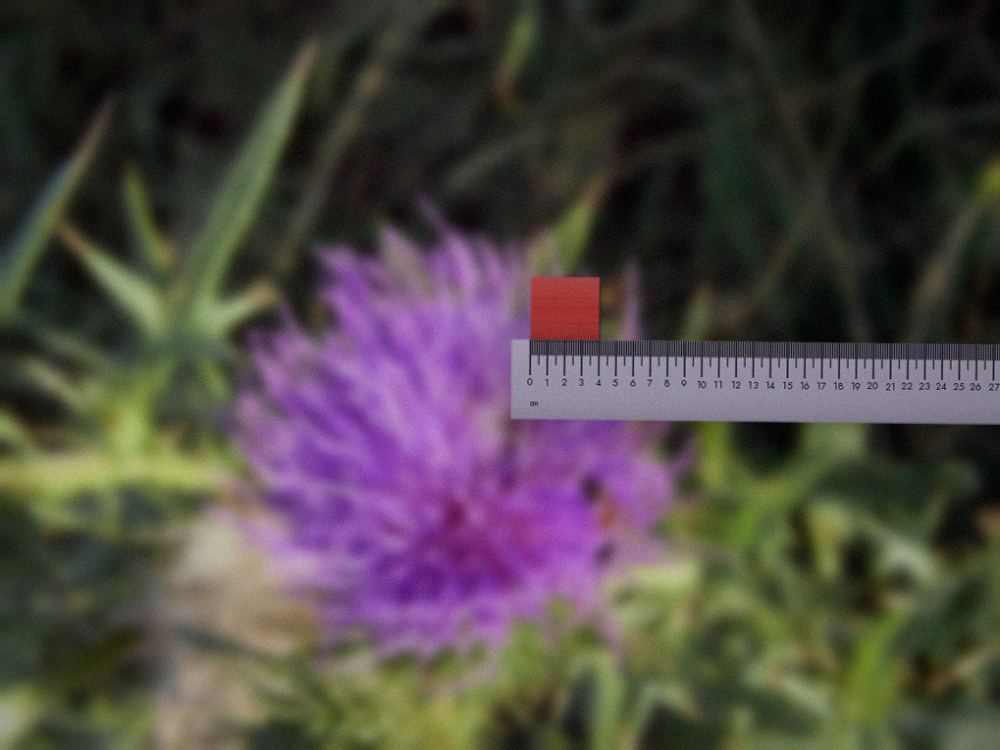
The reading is 4cm
